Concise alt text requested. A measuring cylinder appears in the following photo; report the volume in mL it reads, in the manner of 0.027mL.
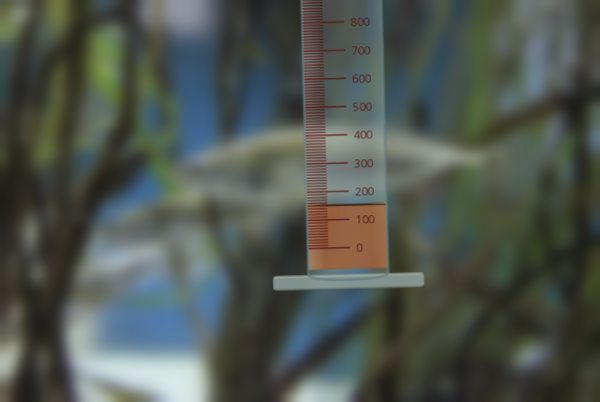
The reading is 150mL
